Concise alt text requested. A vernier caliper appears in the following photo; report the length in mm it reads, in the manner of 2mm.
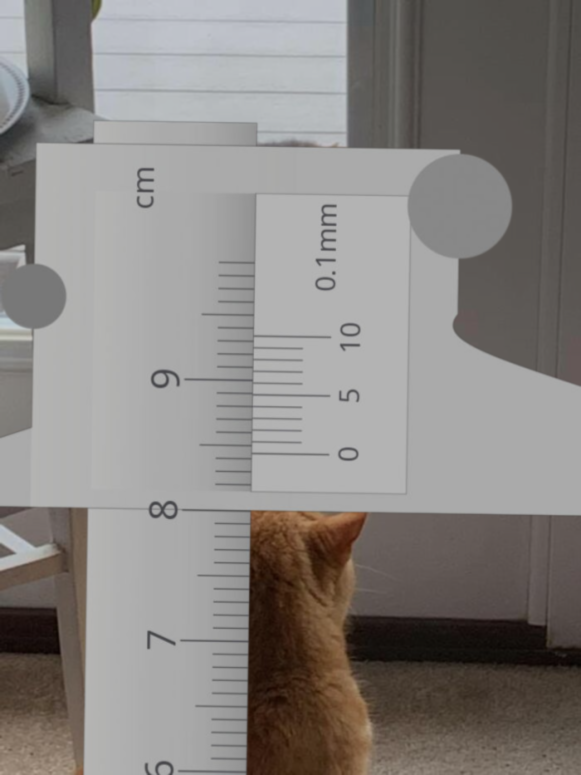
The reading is 84.4mm
